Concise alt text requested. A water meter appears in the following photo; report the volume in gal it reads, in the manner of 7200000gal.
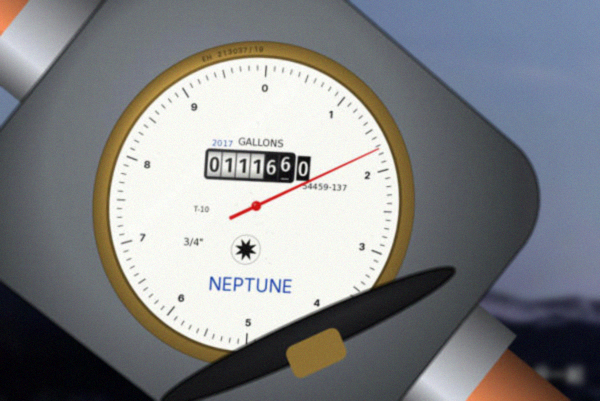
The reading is 111661.7gal
